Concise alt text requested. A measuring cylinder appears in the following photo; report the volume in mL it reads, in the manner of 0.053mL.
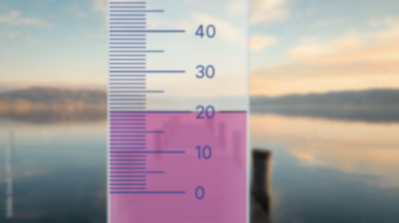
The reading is 20mL
